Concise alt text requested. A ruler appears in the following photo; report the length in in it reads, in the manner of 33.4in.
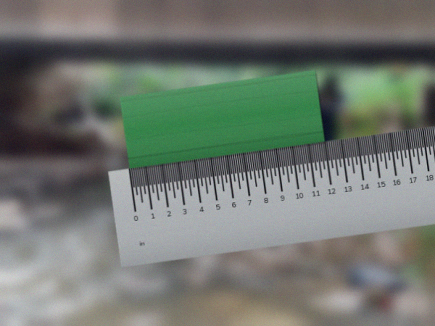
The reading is 12in
